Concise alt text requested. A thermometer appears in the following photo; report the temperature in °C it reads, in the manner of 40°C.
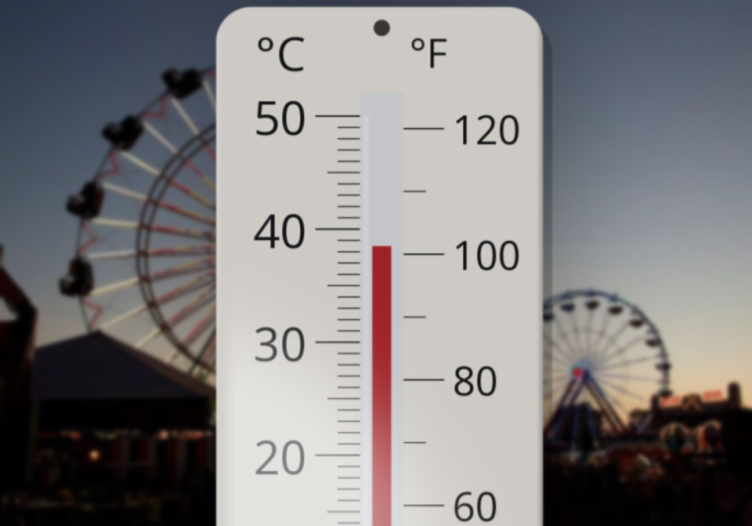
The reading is 38.5°C
